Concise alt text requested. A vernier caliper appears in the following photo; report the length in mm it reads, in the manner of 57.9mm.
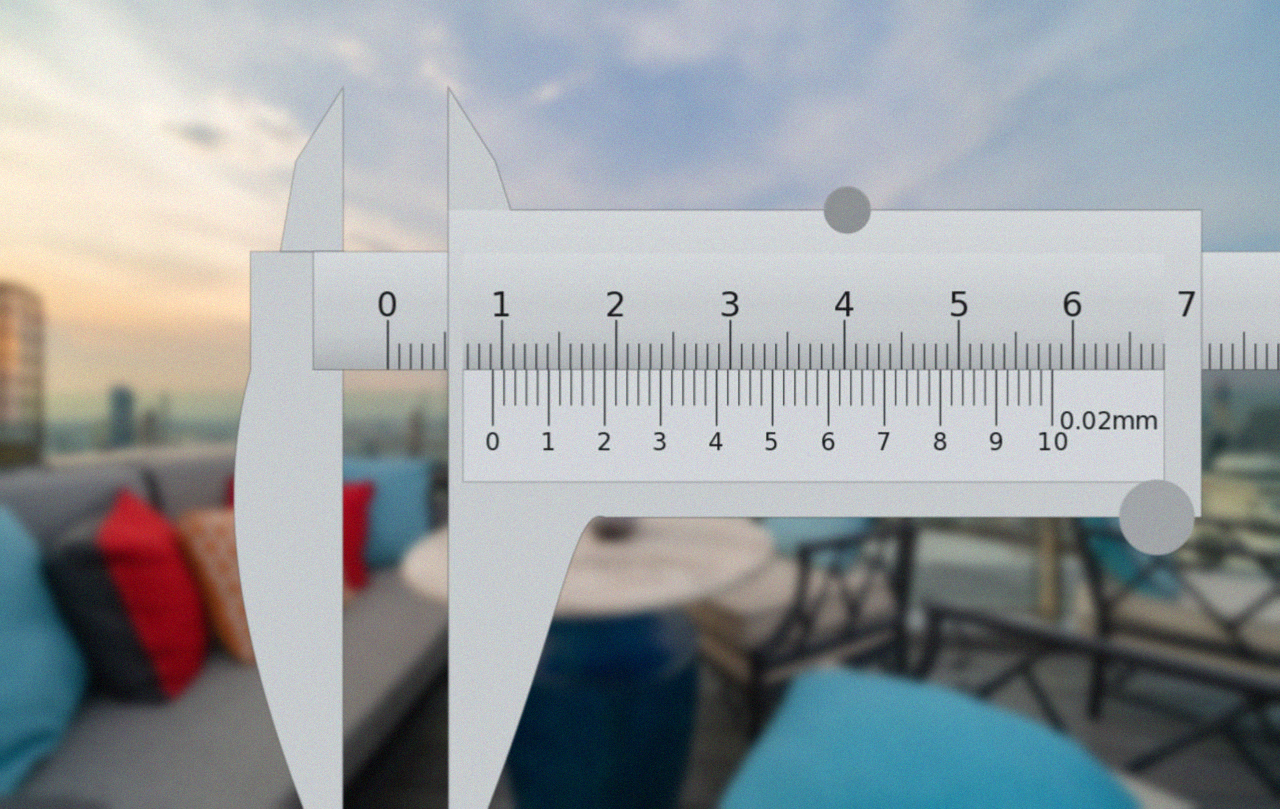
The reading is 9.2mm
